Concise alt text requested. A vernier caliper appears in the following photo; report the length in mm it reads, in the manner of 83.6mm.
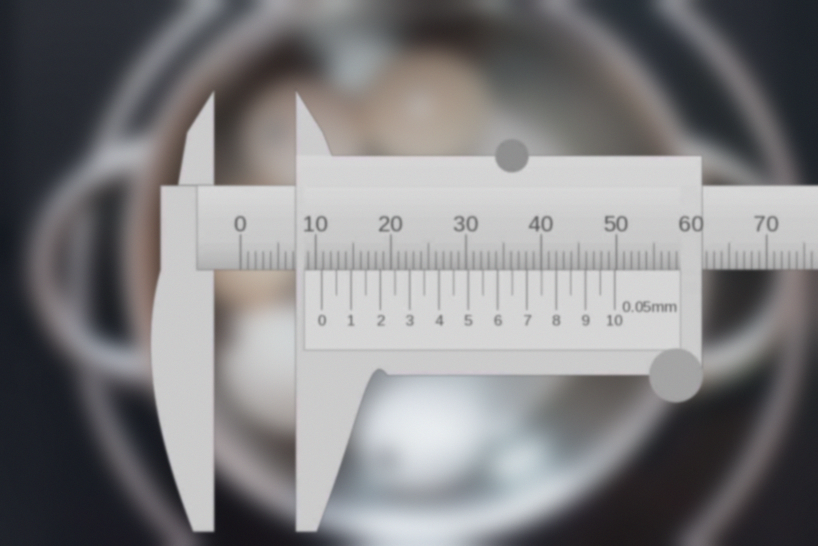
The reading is 10.8mm
